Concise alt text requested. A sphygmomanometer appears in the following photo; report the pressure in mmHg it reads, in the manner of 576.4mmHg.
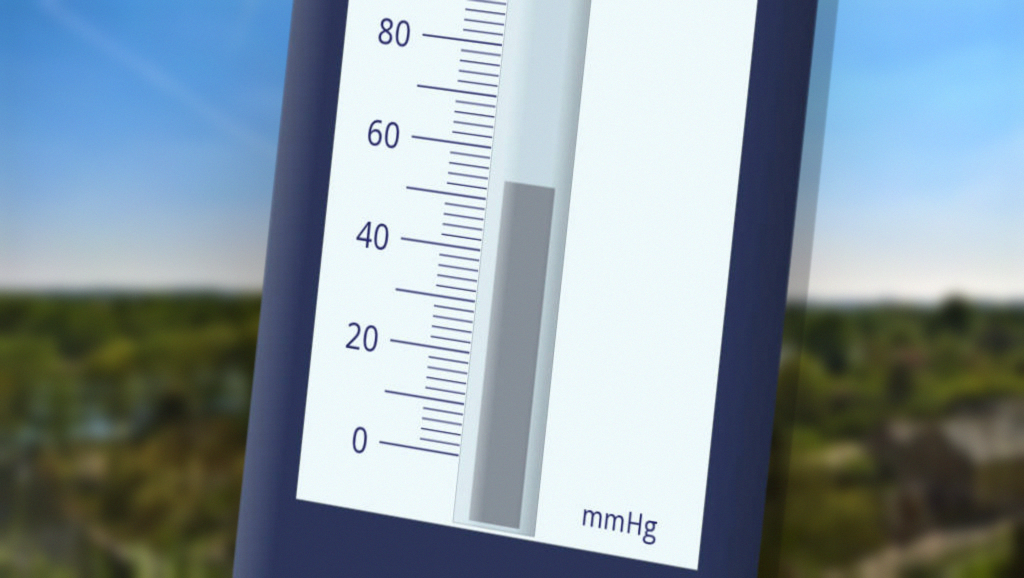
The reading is 54mmHg
